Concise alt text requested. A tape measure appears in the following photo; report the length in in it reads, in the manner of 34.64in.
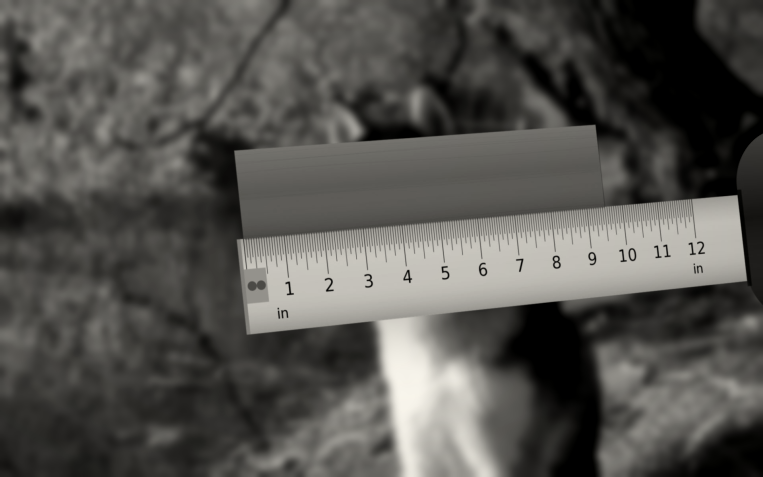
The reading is 9.5in
